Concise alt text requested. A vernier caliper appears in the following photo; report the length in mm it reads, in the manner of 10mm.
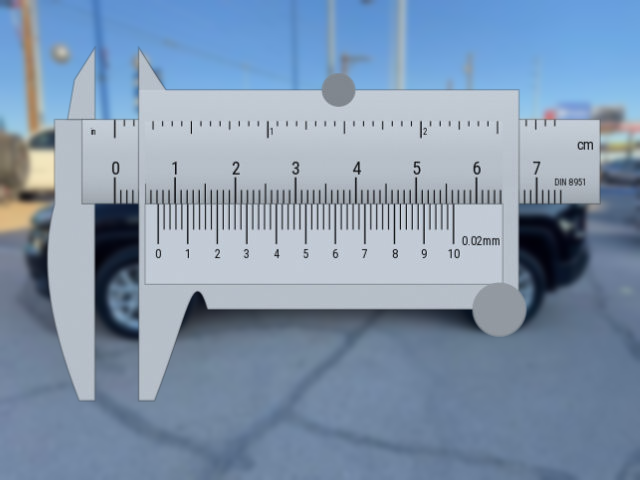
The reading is 7.2mm
